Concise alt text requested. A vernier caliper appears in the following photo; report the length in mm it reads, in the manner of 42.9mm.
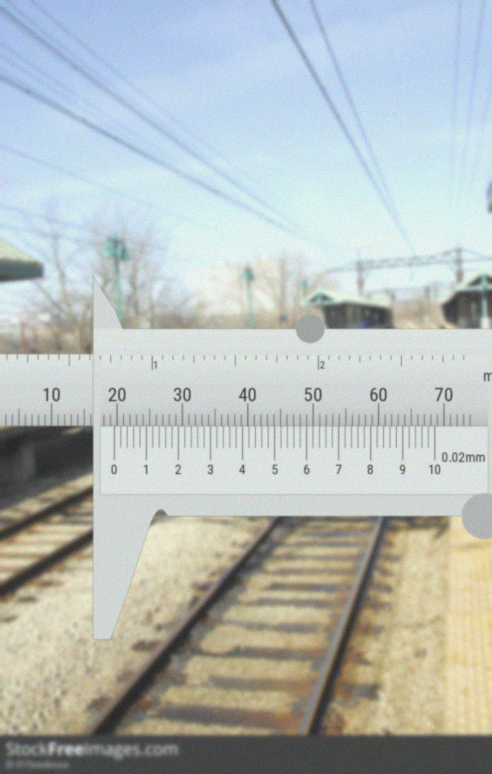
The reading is 19.6mm
